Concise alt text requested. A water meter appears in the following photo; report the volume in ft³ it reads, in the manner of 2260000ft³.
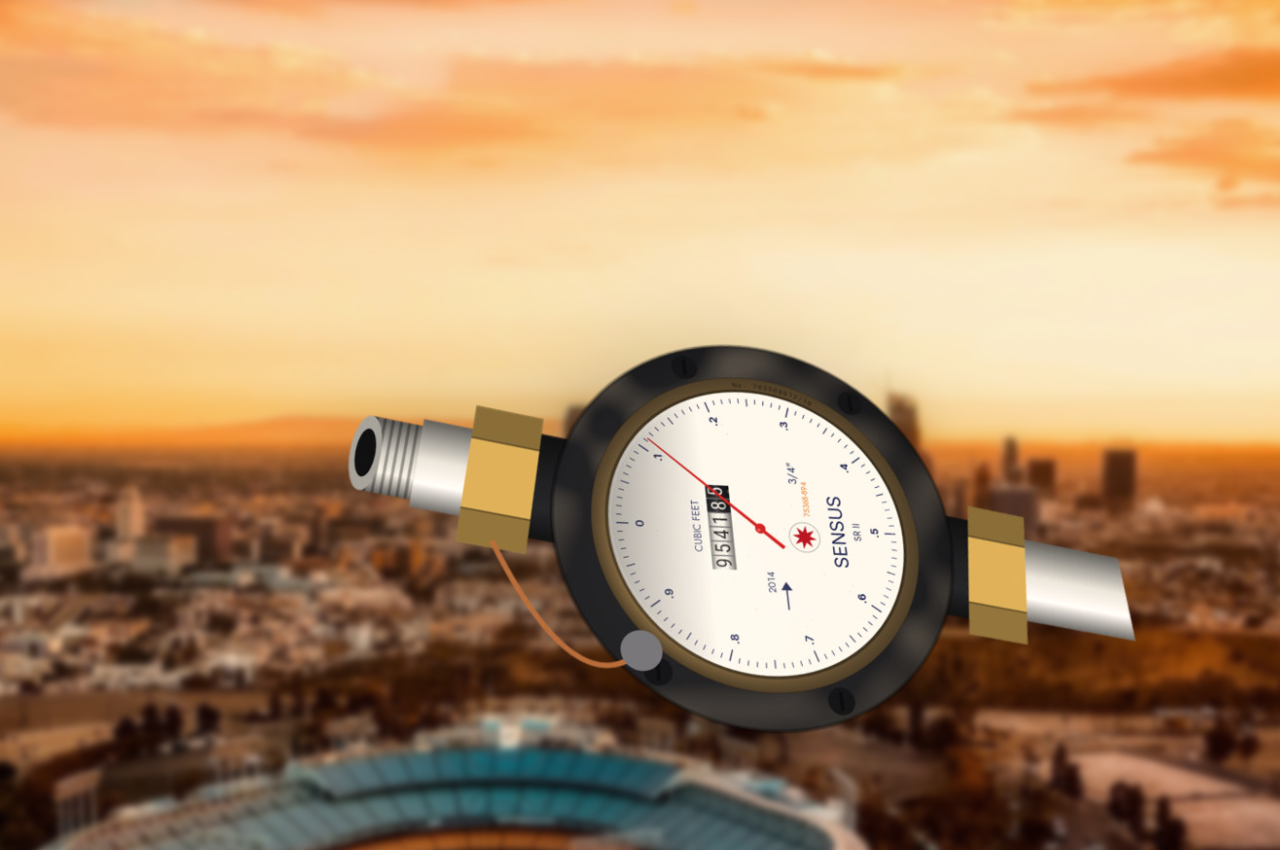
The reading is 954185.11ft³
